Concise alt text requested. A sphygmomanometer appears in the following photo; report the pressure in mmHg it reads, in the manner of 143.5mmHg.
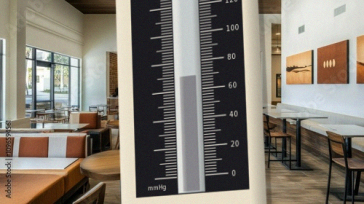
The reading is 70mmHg
